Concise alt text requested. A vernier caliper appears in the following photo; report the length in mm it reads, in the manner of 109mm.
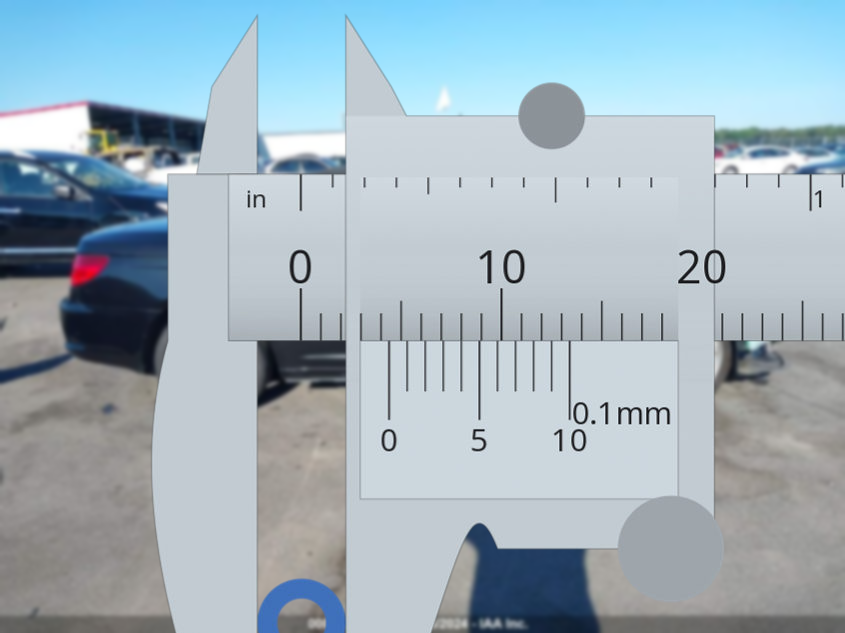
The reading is 4.4mm
